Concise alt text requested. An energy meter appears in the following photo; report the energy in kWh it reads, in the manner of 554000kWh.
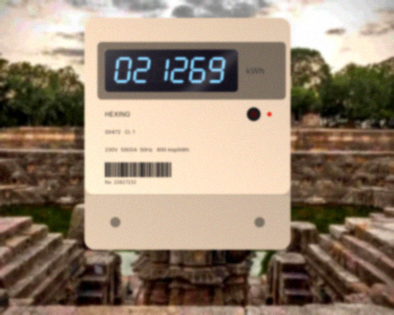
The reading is 21269kWh
